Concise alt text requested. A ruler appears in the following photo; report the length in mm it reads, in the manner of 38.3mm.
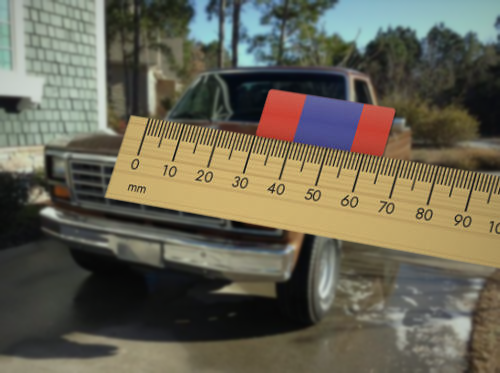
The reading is 35mm
